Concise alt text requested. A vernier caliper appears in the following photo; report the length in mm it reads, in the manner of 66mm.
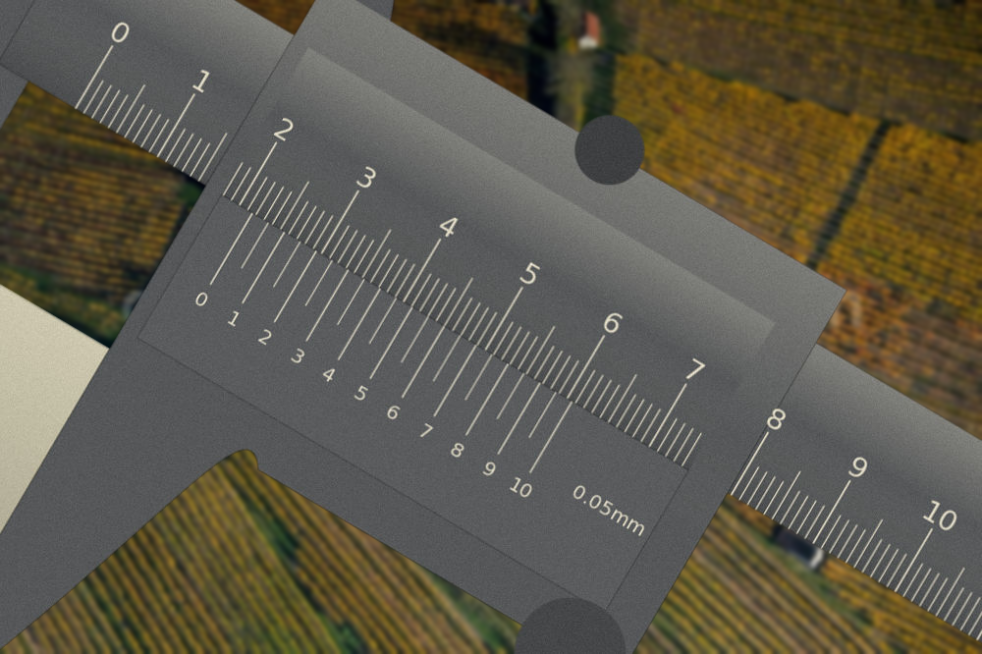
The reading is 21.6mm
